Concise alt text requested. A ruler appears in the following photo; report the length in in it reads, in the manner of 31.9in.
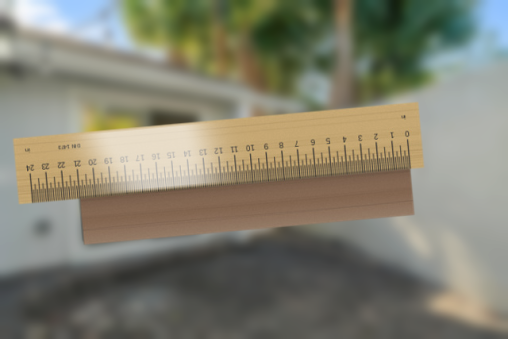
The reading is 21in
